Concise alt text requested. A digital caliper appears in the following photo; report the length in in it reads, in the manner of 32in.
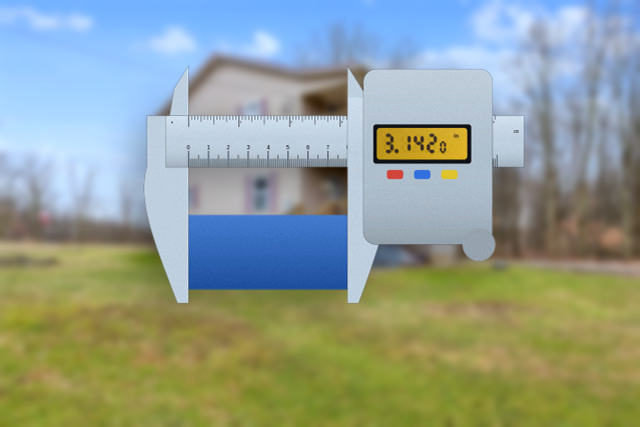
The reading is 3.1420in
